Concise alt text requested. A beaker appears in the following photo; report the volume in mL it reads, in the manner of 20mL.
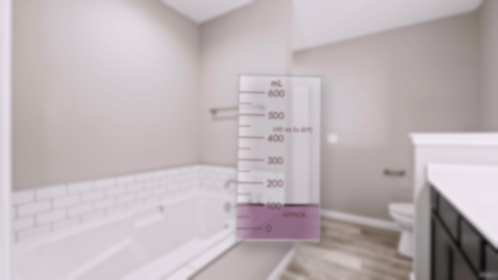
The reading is 100mL
